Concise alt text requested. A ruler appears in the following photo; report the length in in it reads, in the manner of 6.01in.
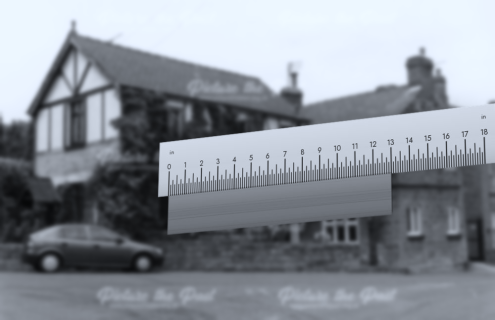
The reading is 13in
